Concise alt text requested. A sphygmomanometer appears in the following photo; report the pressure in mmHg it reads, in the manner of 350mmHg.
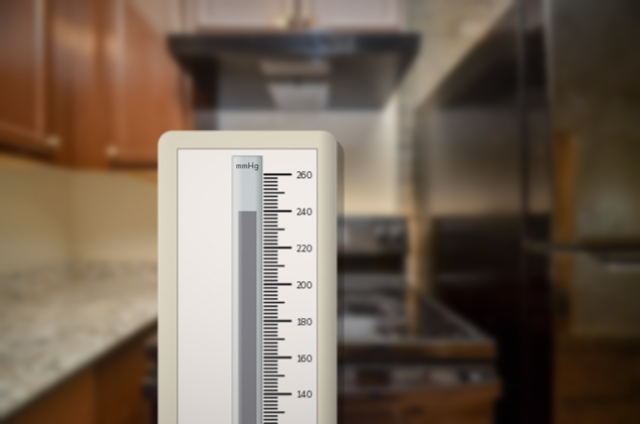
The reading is 240mmHg
